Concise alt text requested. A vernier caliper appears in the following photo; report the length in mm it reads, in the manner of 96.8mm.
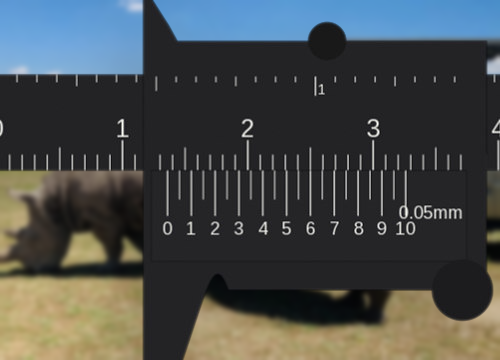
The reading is 13.6mm
